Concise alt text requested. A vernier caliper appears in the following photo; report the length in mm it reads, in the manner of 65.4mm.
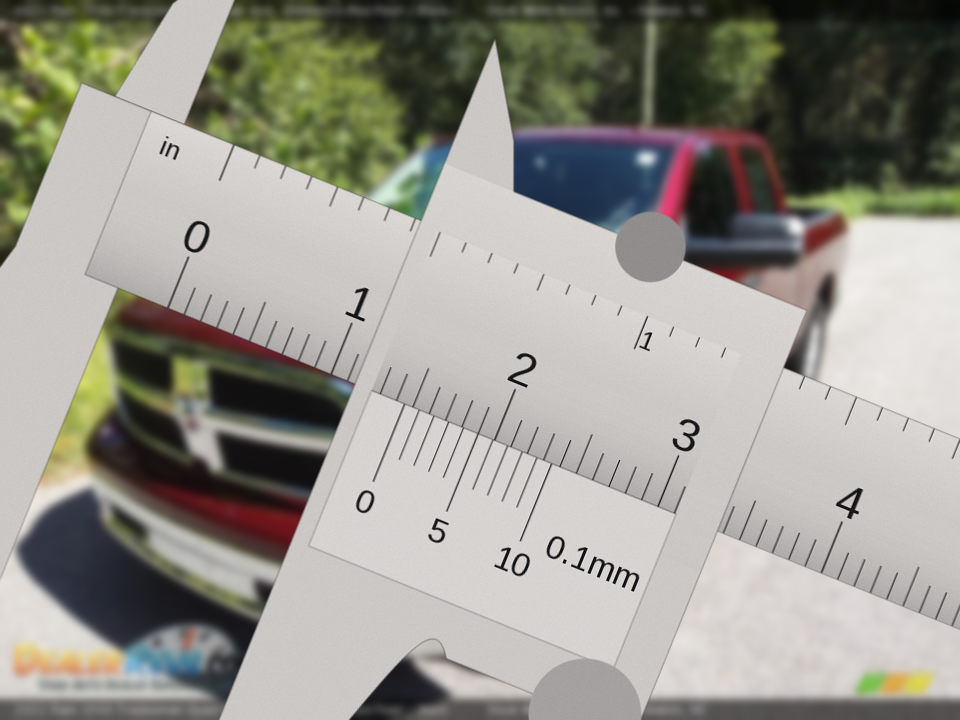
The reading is 14.5mm
